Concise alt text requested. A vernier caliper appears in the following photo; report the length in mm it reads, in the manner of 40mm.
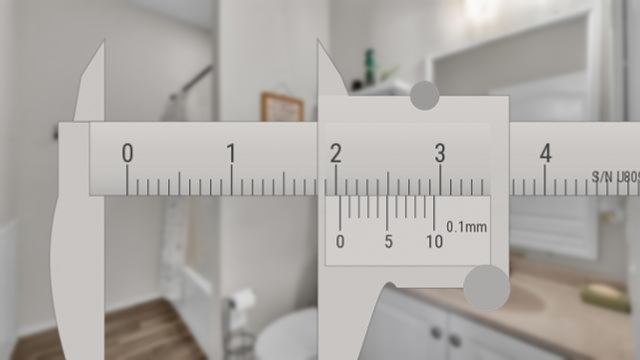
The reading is 20.4mm
